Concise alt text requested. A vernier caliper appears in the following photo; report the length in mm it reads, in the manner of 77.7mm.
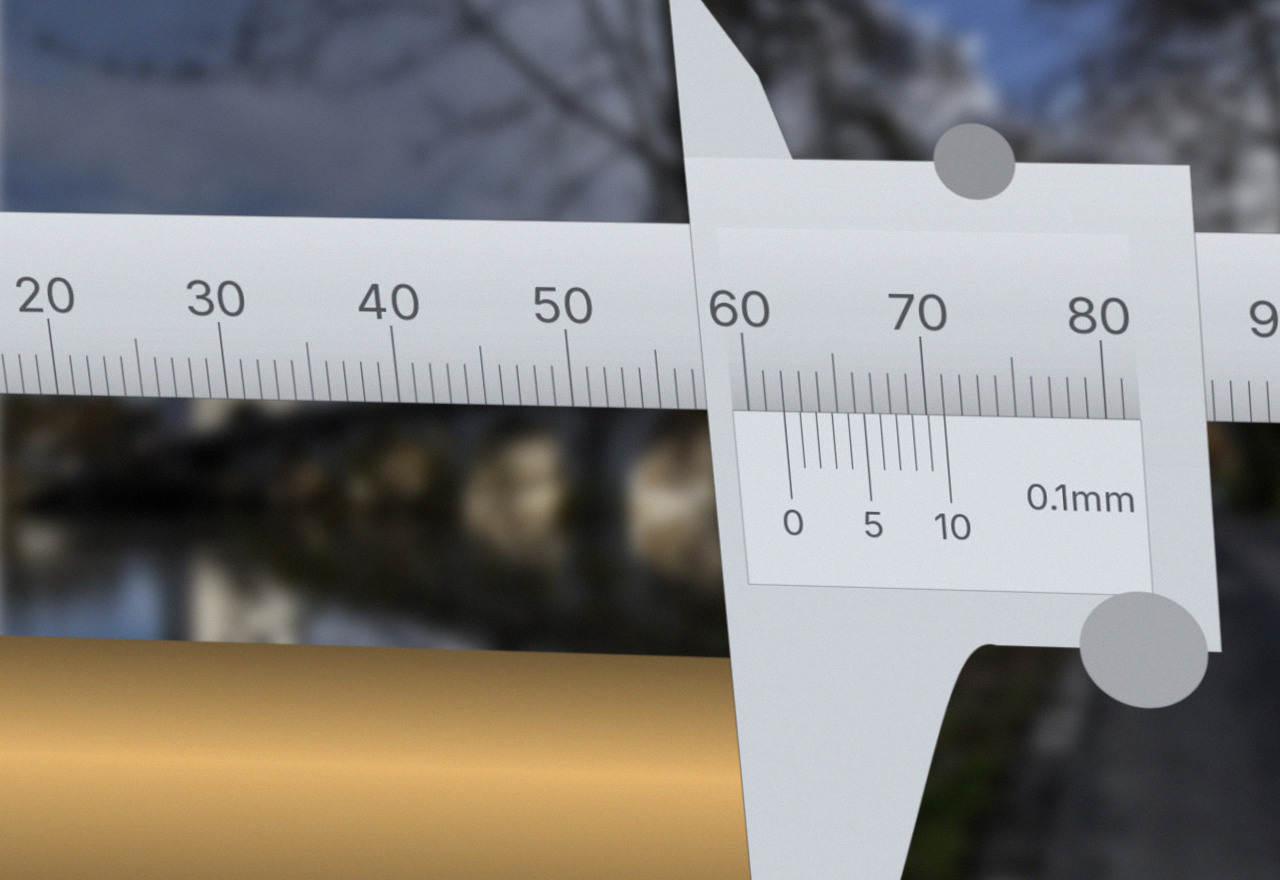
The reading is 62.0mm
